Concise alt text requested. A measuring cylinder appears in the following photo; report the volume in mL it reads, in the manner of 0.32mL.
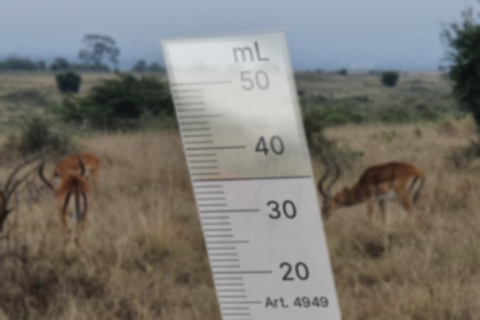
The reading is 35mL
